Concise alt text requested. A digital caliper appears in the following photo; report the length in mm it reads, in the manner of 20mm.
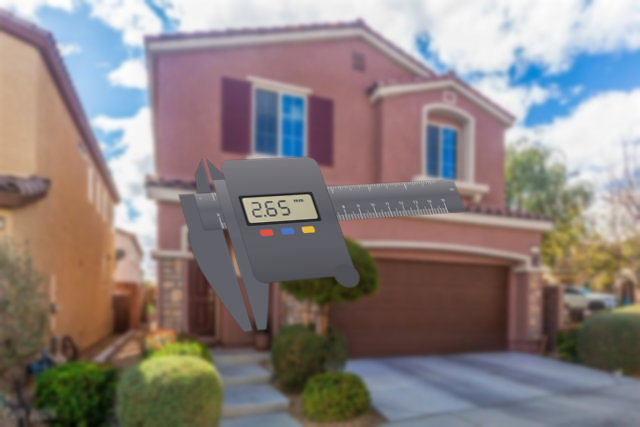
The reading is 2.65mm
